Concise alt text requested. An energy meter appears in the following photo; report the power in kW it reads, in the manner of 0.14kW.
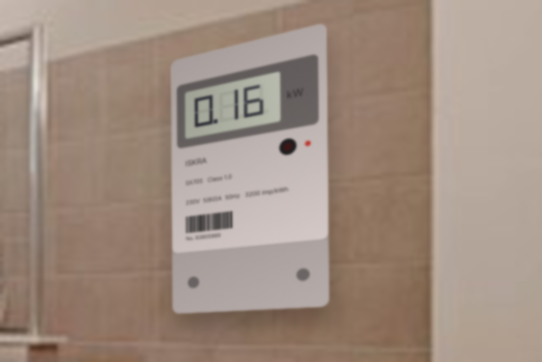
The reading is 0.16kW
